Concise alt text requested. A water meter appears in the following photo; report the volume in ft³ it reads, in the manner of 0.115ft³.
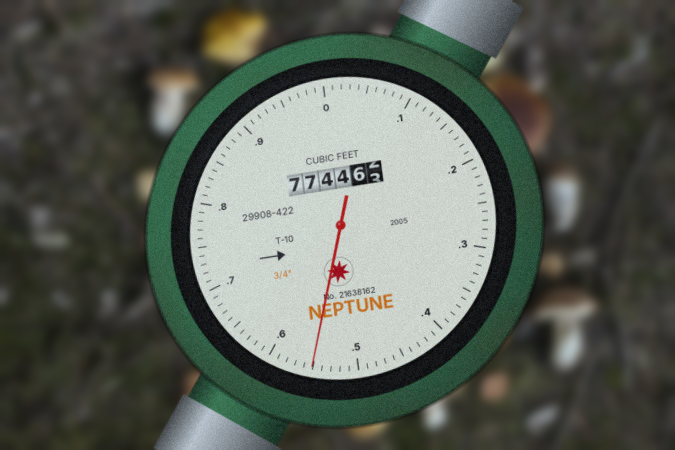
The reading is 774462.55ft³
